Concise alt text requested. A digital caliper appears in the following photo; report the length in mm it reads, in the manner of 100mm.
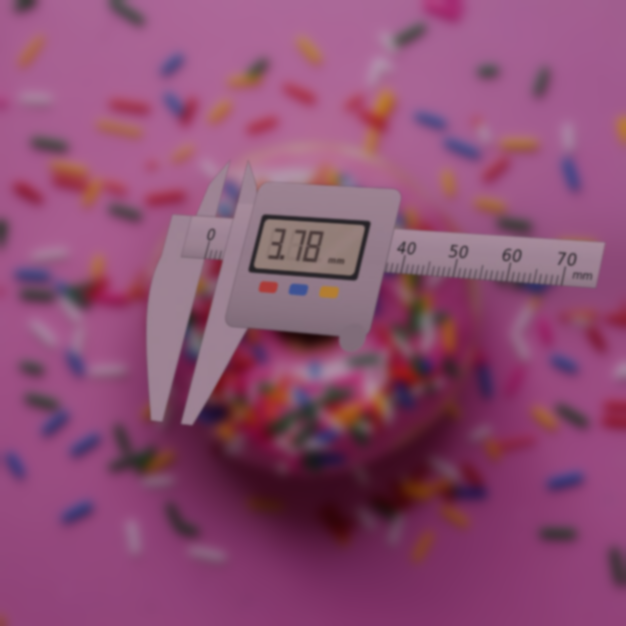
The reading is 3.78mm
